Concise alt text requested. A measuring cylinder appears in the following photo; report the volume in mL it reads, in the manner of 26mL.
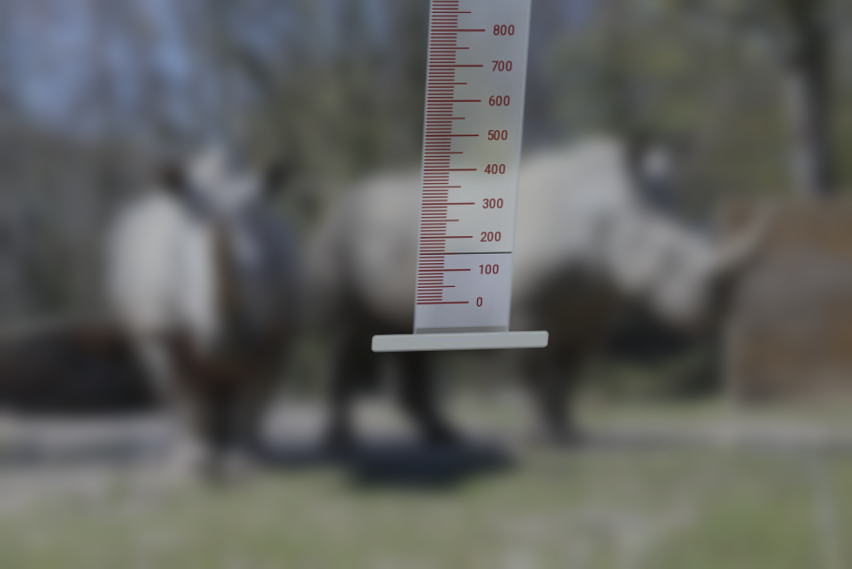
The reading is 150mL
